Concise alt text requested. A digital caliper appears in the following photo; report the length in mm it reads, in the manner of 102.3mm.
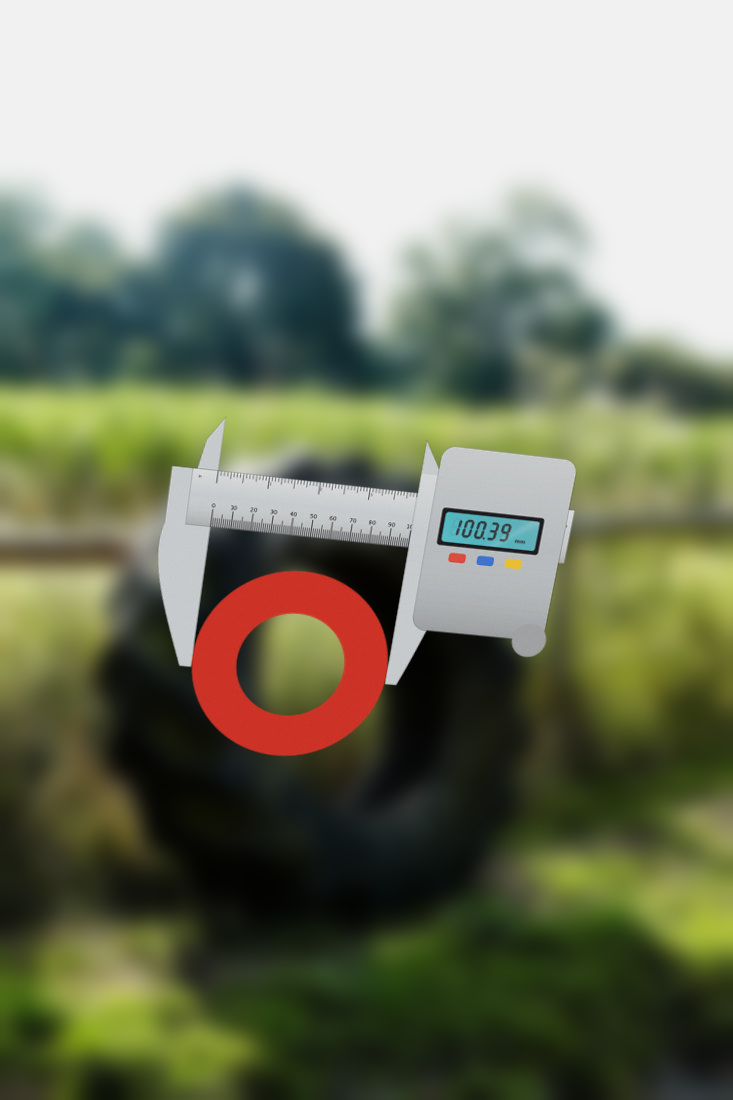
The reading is 100.39mm
